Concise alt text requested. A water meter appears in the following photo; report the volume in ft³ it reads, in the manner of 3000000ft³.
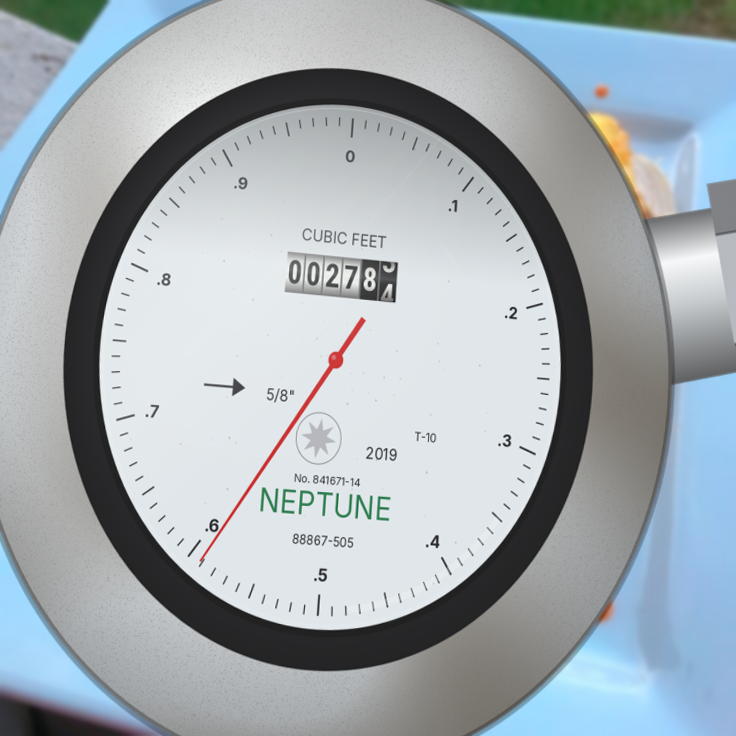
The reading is 2783.59ft³
